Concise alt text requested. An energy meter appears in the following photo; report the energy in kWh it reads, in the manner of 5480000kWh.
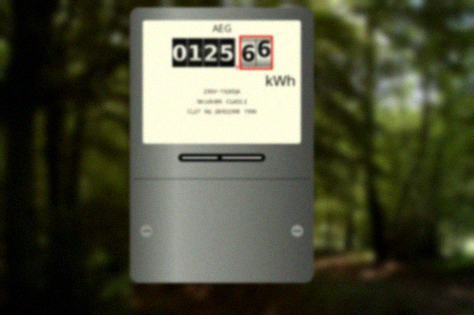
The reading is 125.66kWh
